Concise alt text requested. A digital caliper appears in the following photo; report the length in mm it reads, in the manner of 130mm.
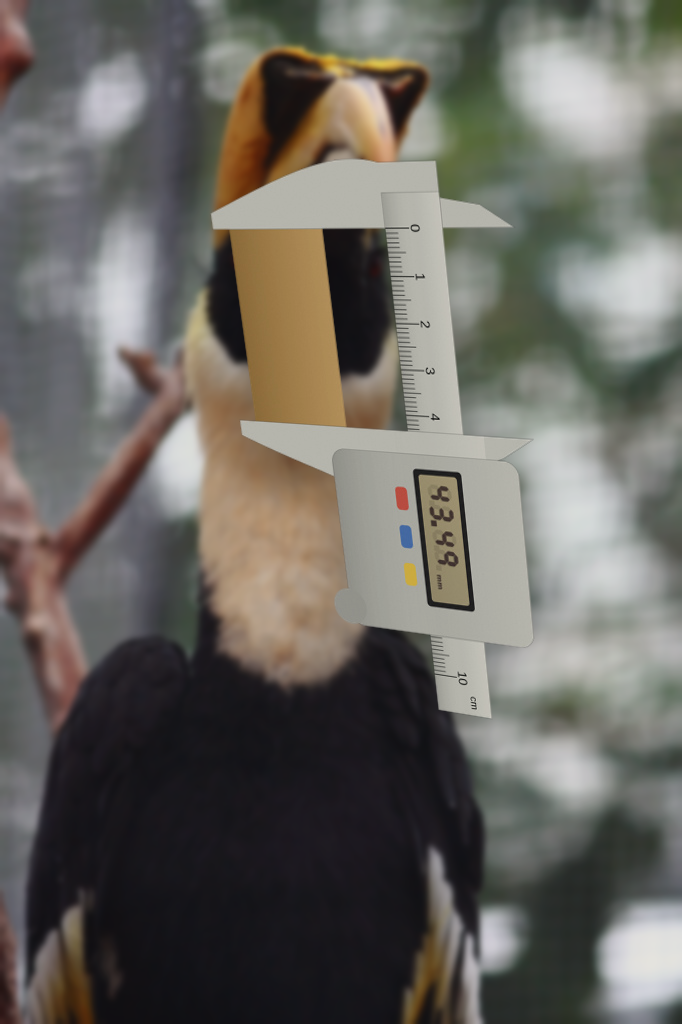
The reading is 43.49mm
